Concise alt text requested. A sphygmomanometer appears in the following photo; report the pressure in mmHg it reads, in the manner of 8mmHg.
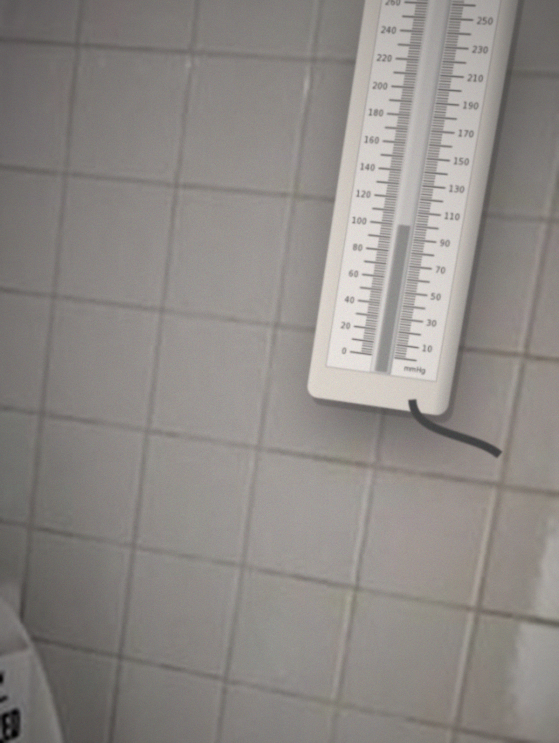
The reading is 100mmHg
